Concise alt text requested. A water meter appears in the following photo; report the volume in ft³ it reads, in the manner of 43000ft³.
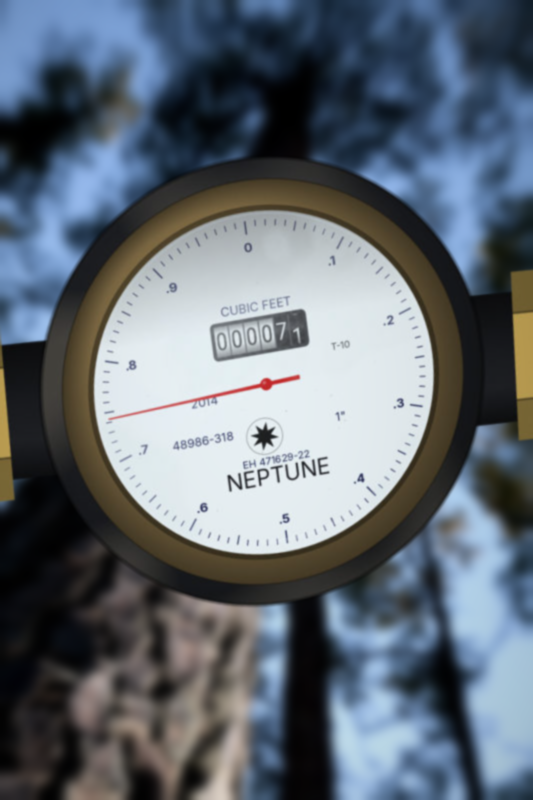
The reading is 70.74ft³
